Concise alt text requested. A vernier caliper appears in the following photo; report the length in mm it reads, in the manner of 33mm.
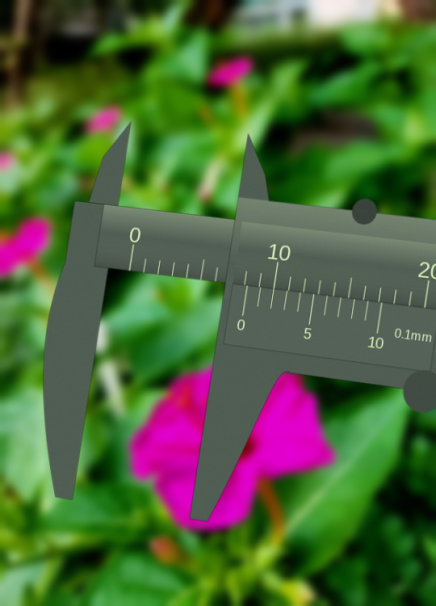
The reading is 8.2mm
